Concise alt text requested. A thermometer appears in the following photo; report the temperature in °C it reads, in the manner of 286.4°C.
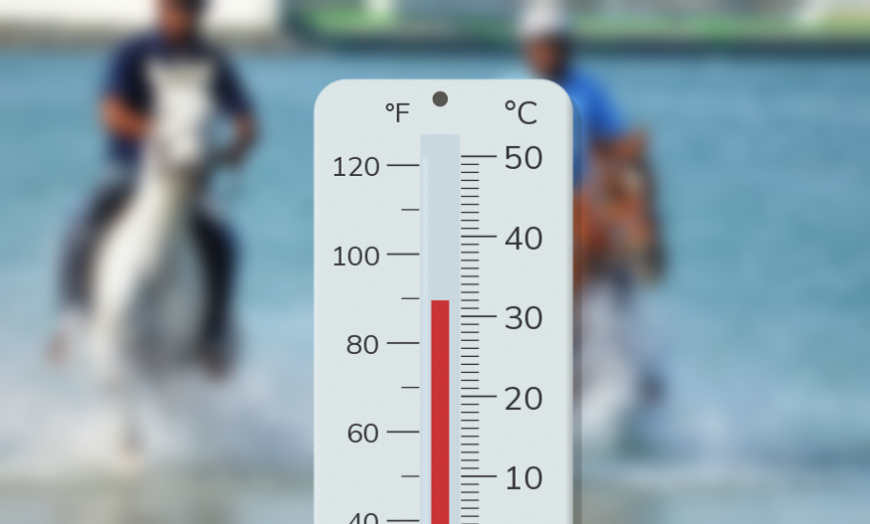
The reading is 32°C
